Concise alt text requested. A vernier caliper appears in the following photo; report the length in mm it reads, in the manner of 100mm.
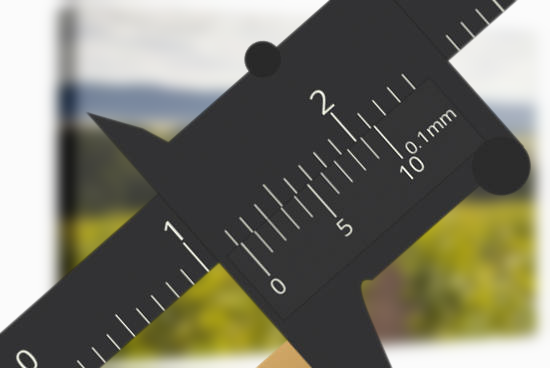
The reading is 12.2mm
